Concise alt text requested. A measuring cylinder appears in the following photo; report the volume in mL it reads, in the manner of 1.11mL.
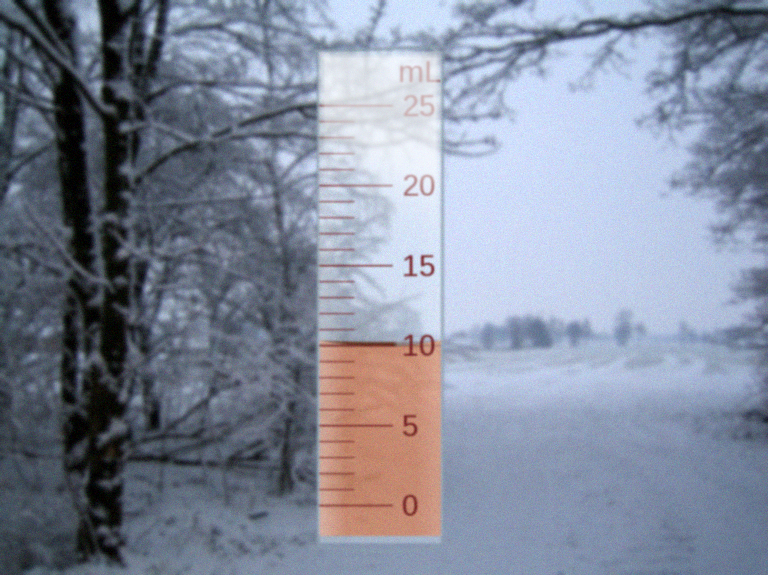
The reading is 10mL
